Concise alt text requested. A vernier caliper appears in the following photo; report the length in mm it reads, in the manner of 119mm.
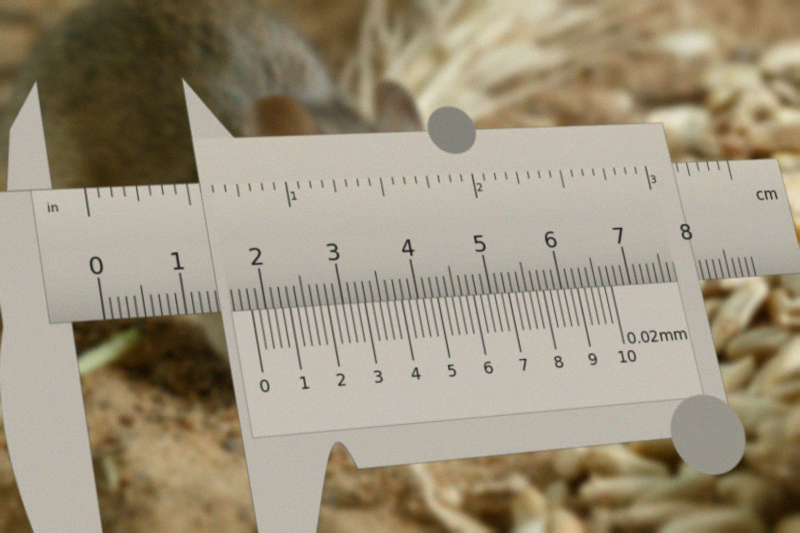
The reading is 18.2mm
